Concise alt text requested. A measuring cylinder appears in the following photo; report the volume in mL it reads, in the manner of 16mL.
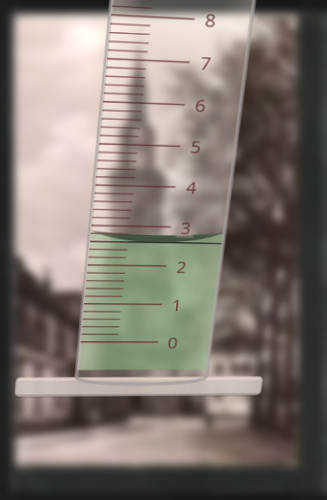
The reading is 2.6mL
